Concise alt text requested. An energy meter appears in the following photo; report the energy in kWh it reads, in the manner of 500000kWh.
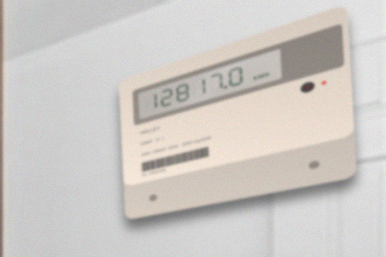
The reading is 12817.0kWh
